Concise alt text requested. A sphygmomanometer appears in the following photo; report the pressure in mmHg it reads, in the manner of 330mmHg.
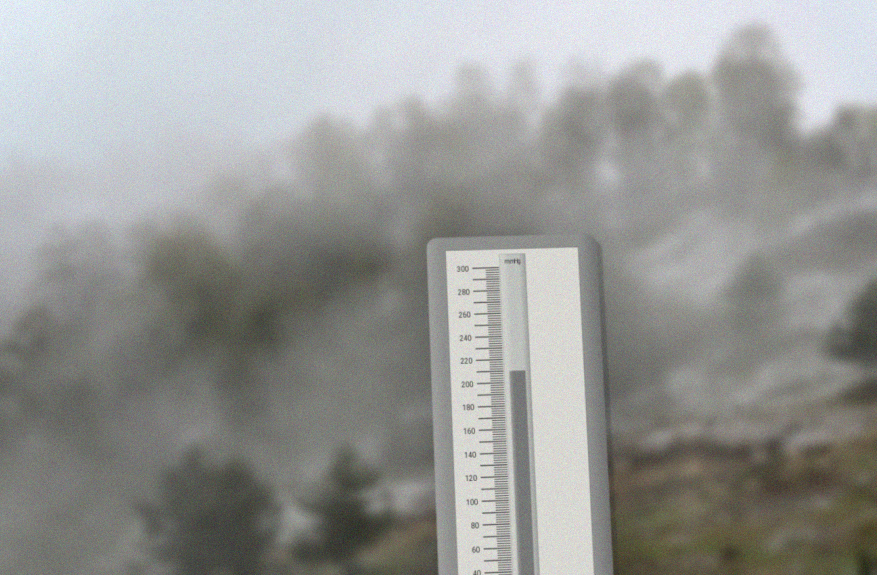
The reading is 210mmHg
